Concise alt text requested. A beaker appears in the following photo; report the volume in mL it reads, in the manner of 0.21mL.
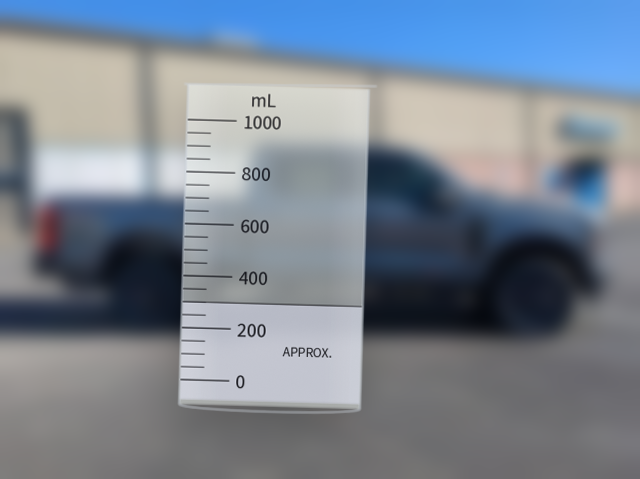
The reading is 300mL
